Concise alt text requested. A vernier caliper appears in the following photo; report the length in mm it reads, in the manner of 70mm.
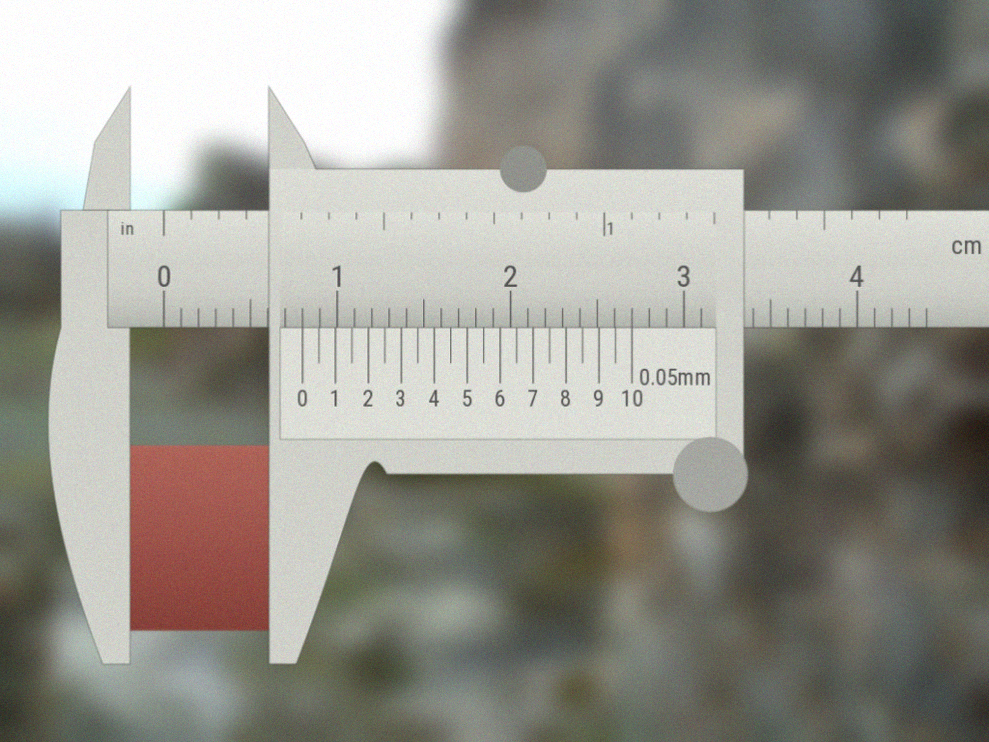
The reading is 8.0mm
